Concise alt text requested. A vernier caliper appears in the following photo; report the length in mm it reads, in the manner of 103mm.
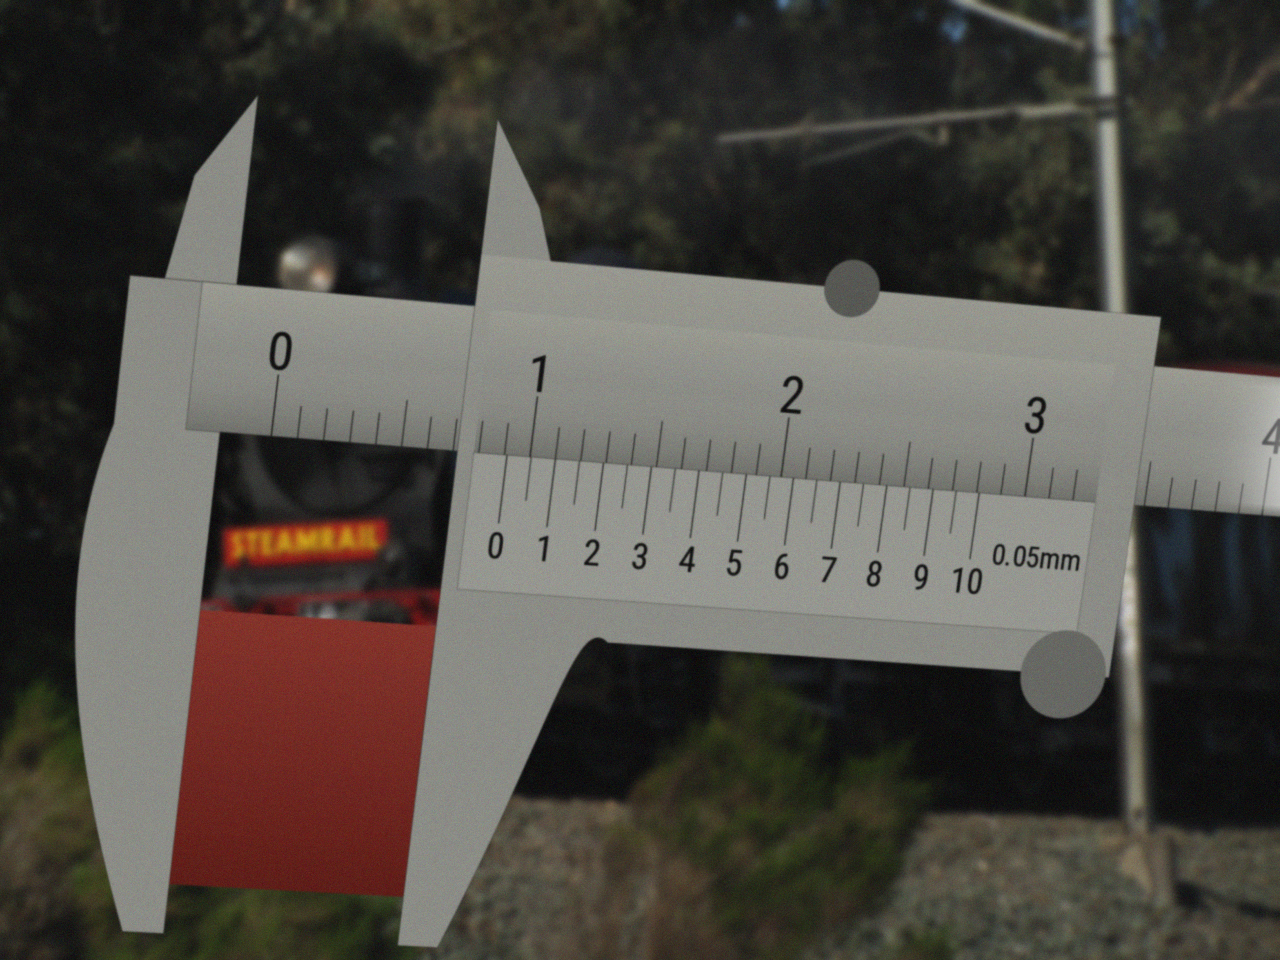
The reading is 9.1mm
